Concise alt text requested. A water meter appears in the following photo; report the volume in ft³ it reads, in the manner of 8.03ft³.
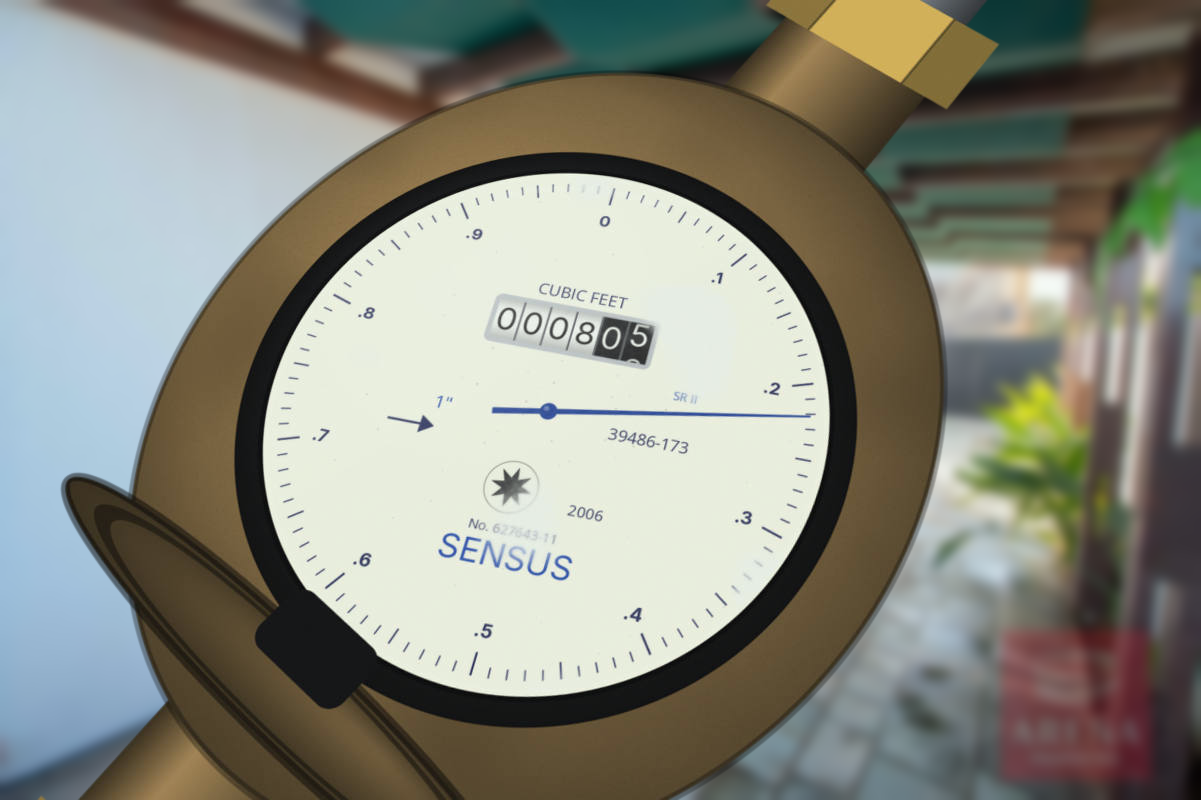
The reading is 805.22ft³
